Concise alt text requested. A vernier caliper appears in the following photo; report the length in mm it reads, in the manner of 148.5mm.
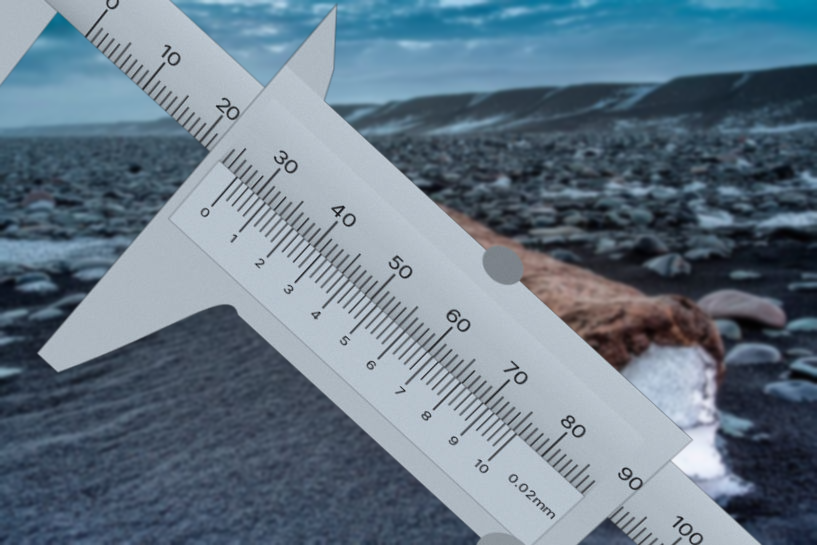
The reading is 26.6mm
